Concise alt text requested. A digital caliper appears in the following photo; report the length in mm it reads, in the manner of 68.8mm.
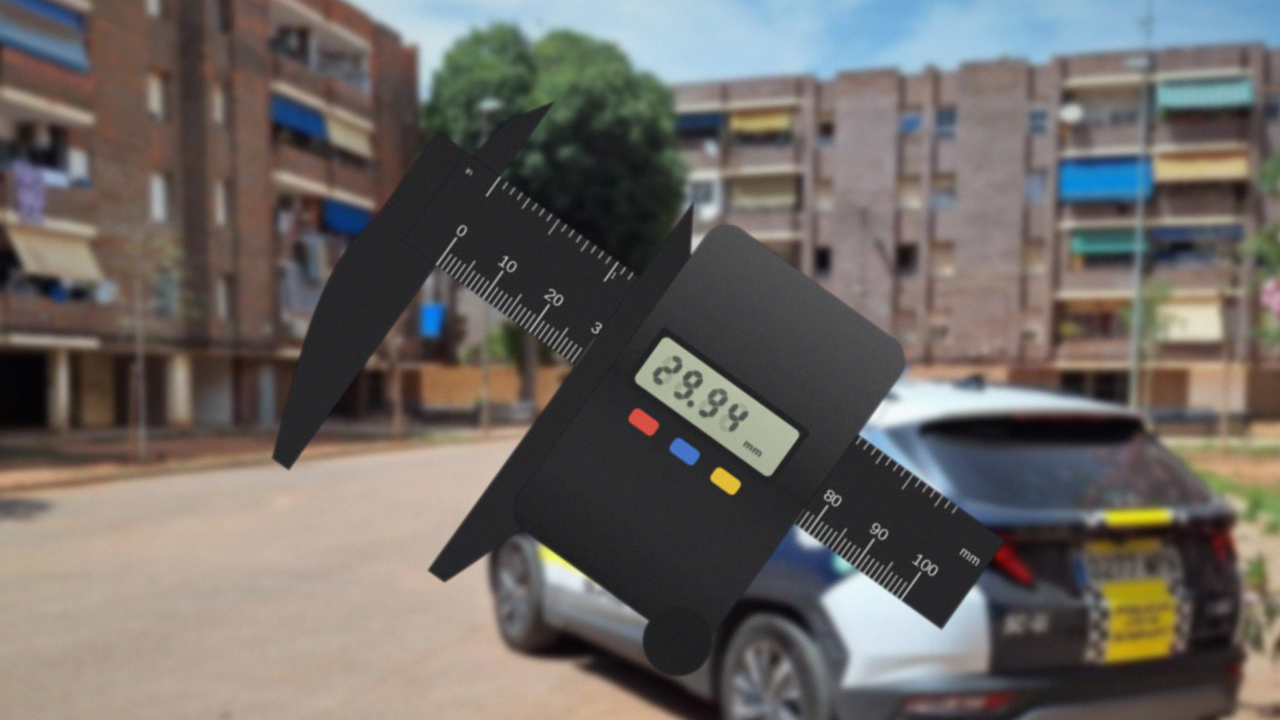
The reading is 29.94mm
